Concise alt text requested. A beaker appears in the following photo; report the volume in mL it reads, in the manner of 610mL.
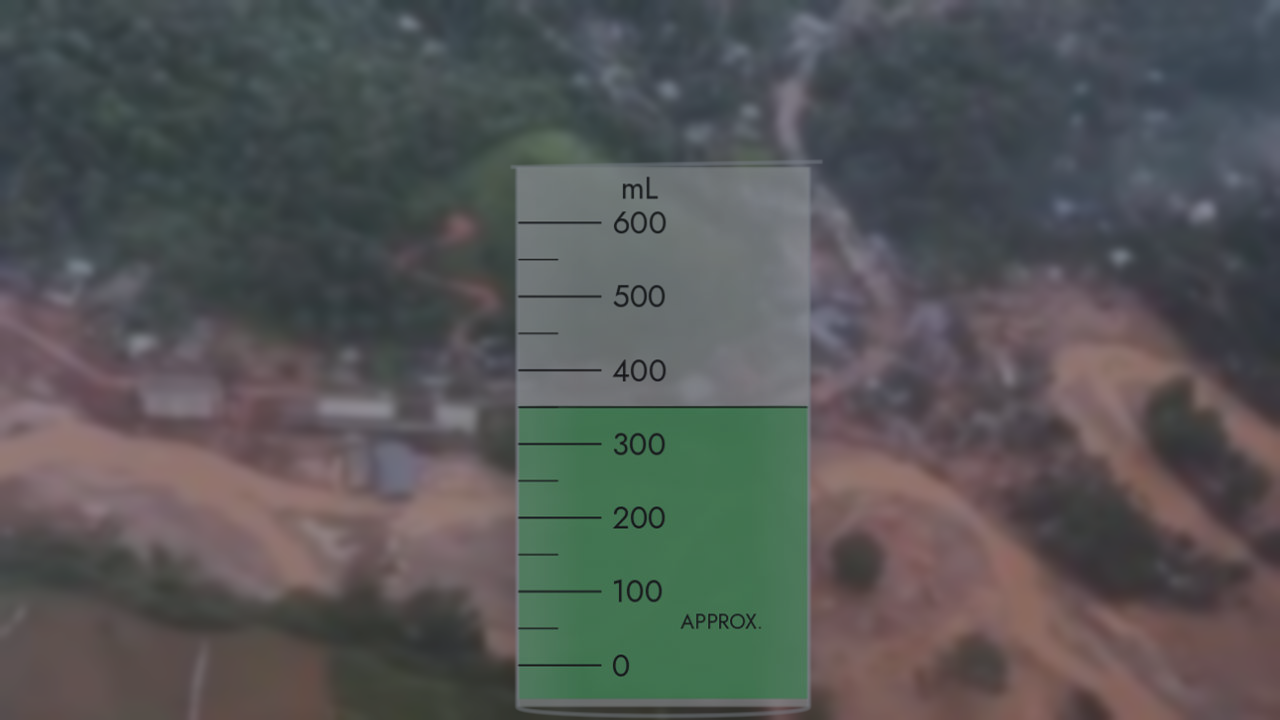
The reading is 350mL
